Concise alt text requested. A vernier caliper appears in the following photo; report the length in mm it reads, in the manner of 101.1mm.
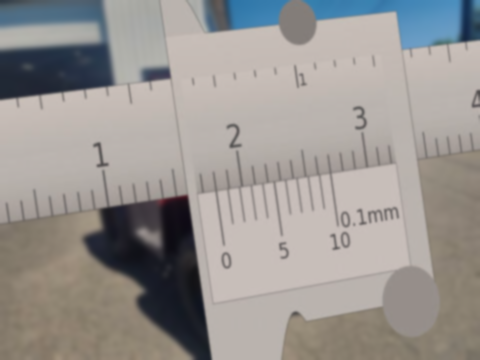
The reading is 18.0mm
